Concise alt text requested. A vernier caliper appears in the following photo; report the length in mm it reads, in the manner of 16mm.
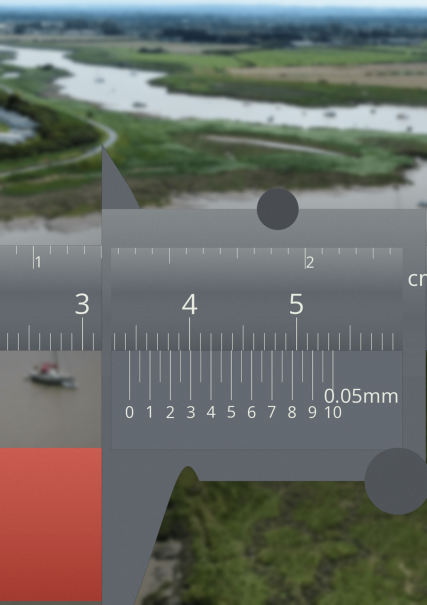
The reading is 34.4mm
